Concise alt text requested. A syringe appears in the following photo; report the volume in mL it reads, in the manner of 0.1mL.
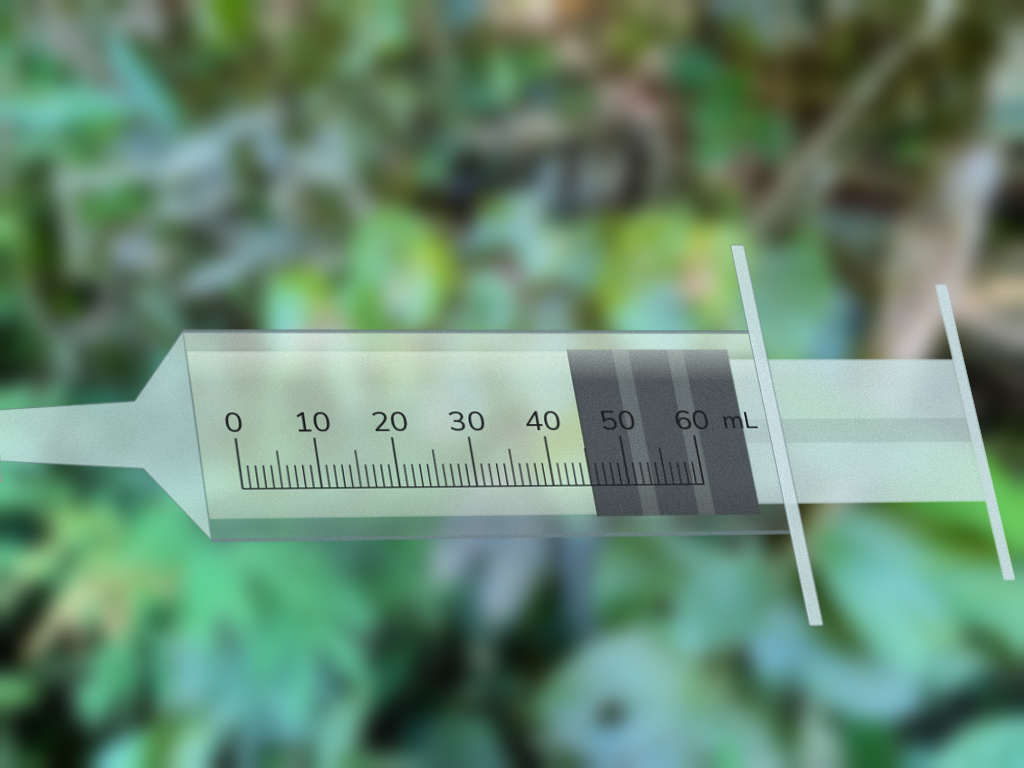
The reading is 45mL
